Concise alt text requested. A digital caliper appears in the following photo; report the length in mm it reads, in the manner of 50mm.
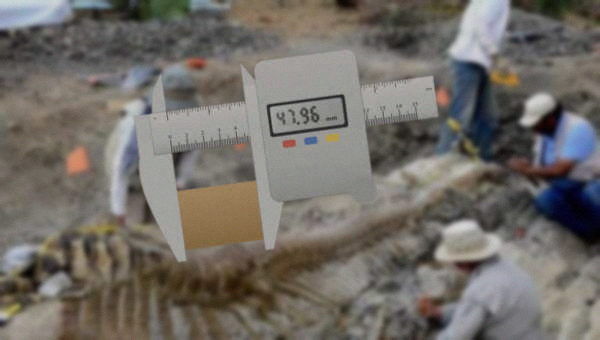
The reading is 47.96mm
